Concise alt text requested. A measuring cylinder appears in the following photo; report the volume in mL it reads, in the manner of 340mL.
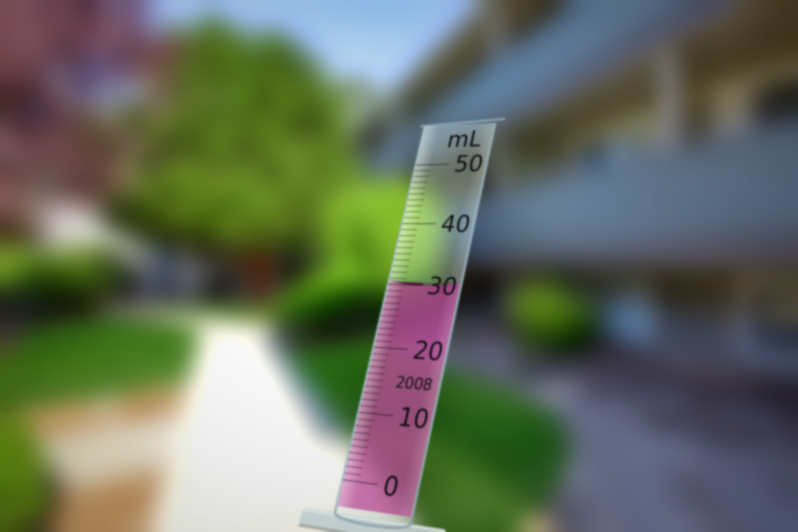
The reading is 30mL
